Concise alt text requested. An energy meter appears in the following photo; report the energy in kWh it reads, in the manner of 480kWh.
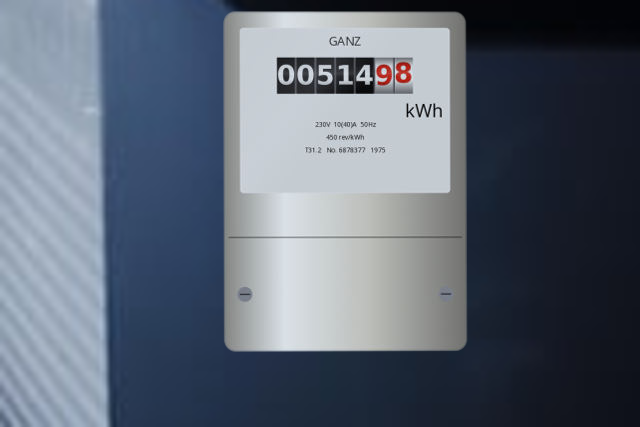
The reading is 514.98kWh
